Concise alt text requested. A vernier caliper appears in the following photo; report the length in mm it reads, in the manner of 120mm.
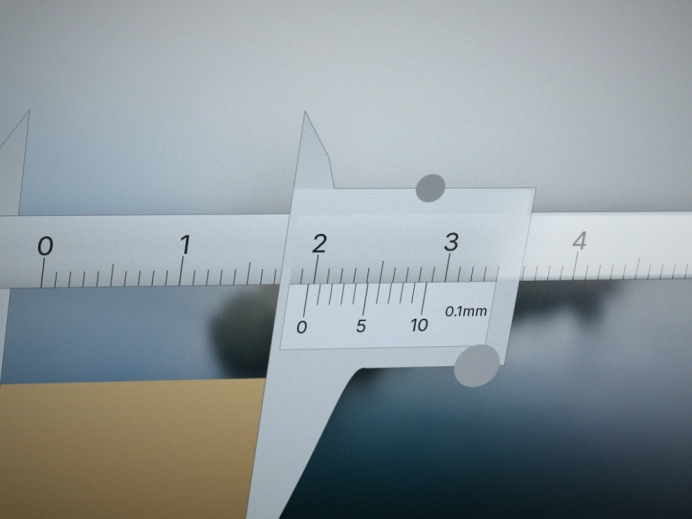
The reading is 19.6mm
